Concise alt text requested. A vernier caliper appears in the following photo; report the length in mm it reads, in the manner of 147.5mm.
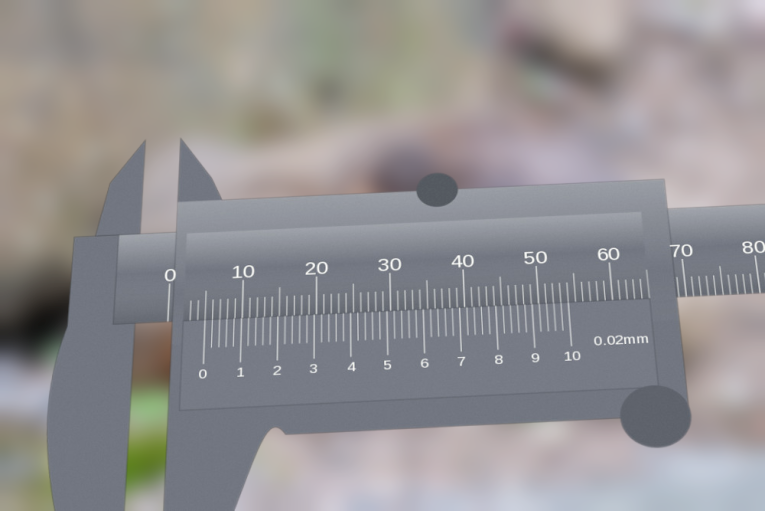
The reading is 5.0mm
